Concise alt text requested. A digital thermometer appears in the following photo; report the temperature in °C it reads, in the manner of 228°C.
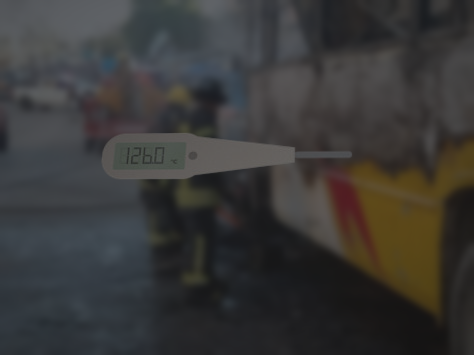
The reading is 126.0°C
